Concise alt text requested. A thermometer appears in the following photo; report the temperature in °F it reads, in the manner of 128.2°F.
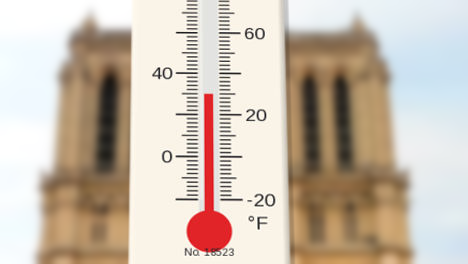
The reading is 30°F
